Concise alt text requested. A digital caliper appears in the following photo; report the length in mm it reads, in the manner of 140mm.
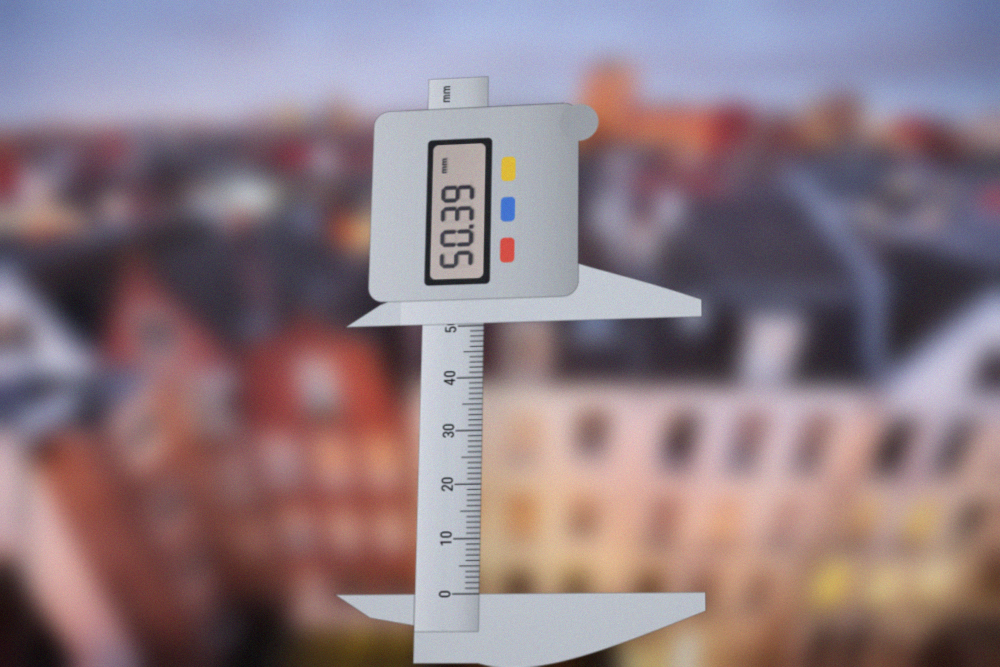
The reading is 50.39mm
